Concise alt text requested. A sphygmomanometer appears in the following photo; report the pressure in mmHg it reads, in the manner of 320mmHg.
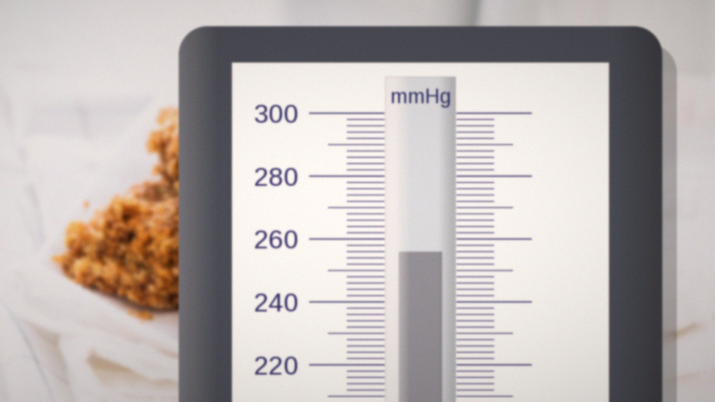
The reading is 256mmHg
